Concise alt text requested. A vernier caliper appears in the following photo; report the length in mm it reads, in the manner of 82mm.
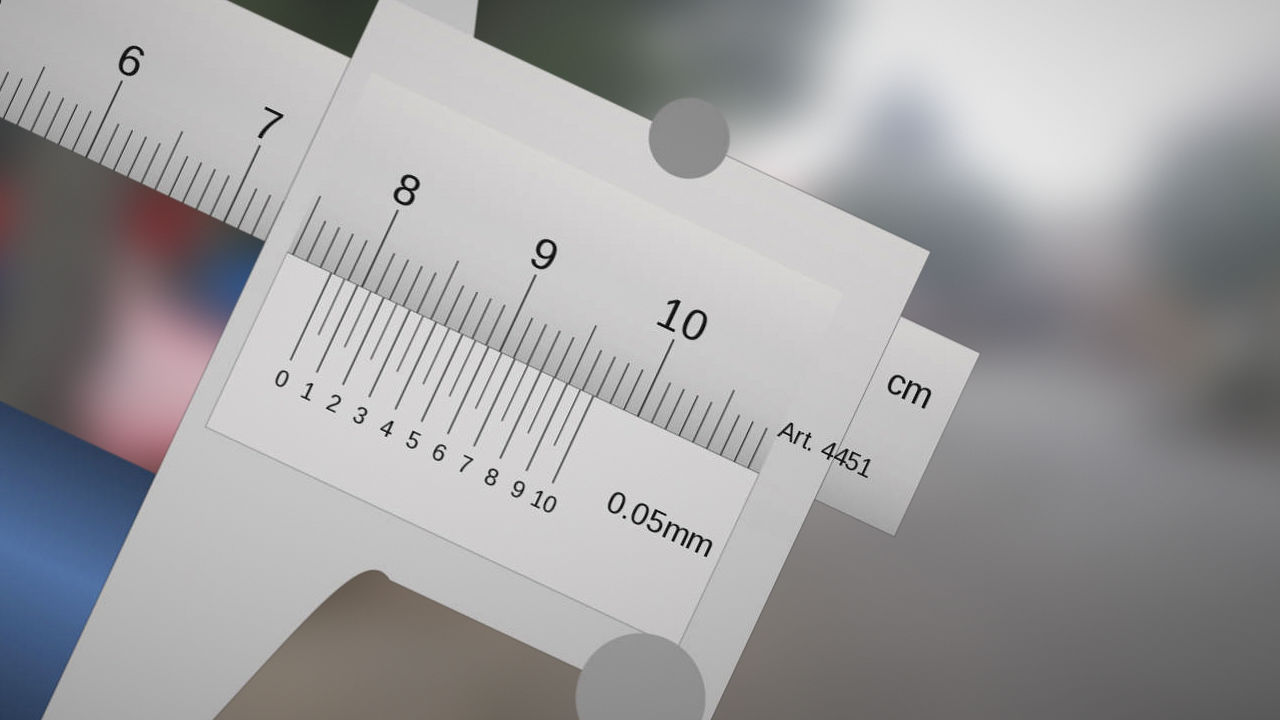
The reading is 77.8mm
